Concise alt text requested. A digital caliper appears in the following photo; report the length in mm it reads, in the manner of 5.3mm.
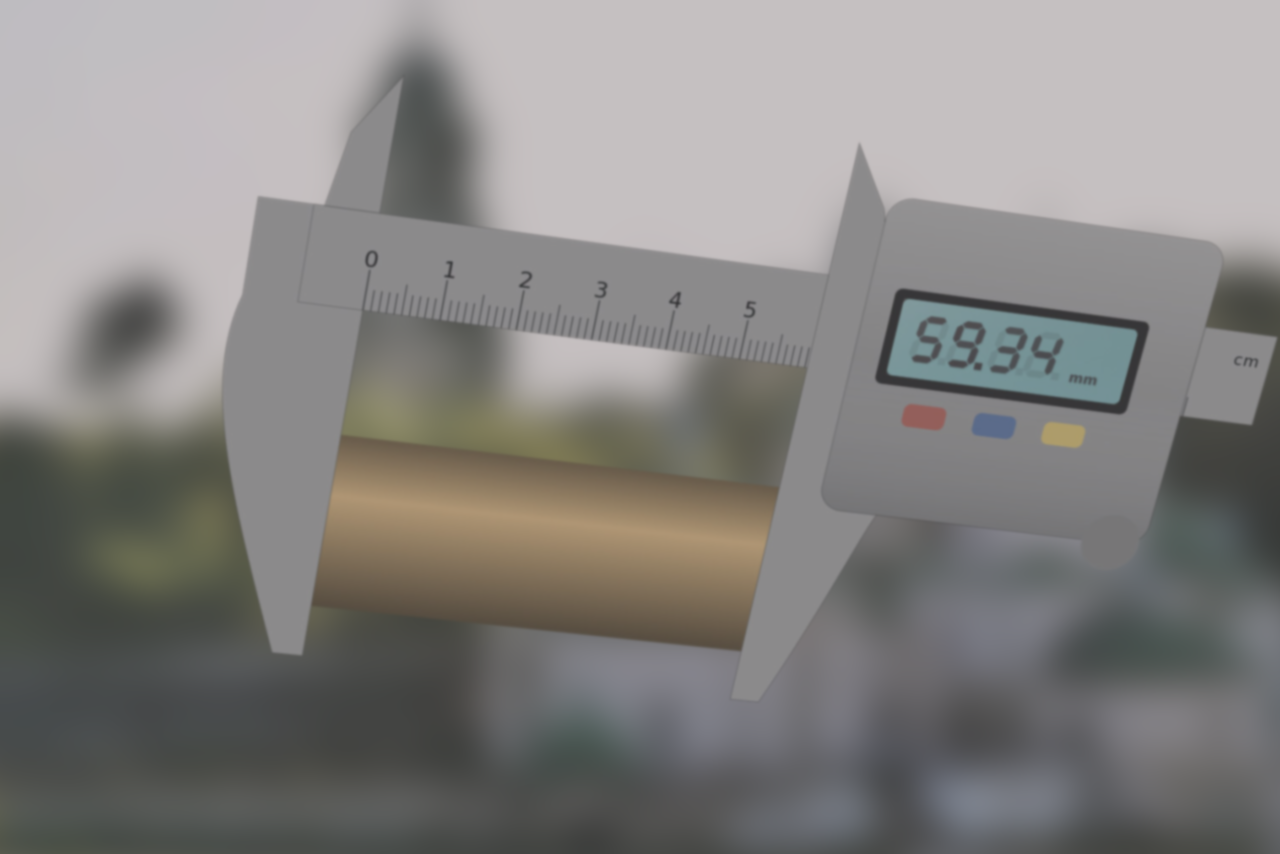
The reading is 59.34mm
